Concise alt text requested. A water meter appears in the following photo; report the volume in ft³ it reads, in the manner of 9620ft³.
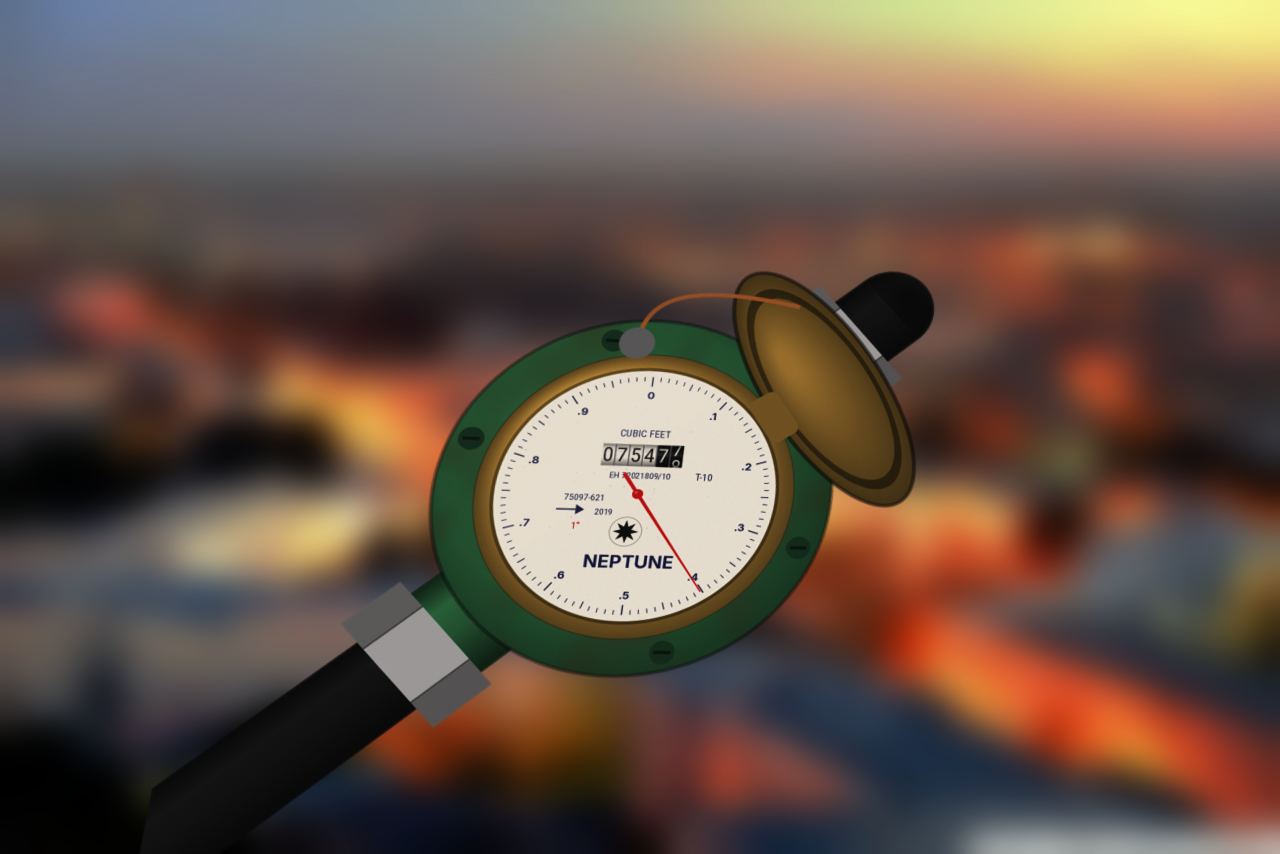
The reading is 75477.40ft³
